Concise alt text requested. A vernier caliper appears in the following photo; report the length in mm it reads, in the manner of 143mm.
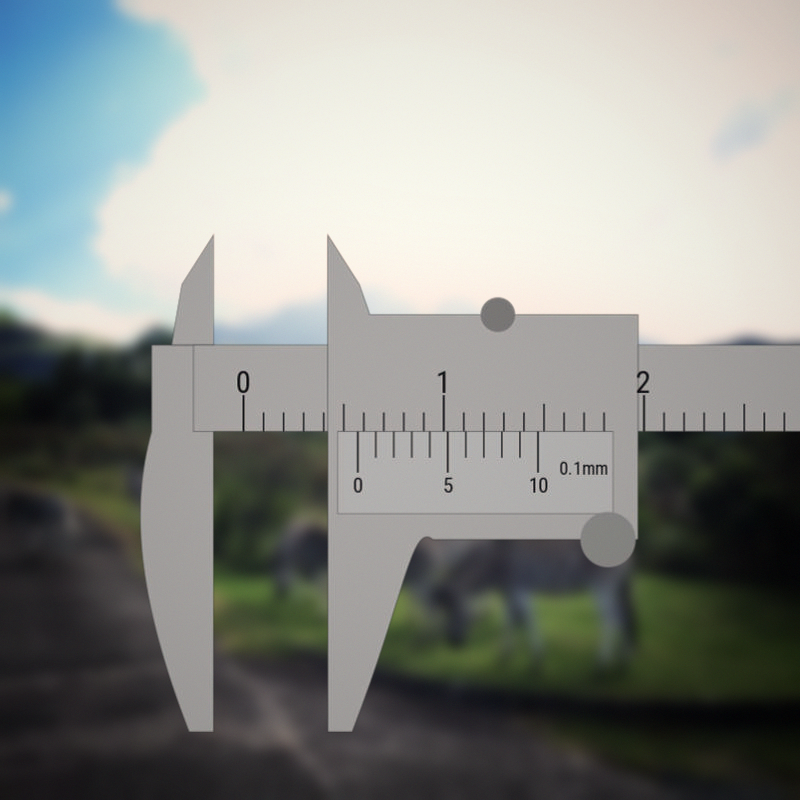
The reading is 5.7mm
